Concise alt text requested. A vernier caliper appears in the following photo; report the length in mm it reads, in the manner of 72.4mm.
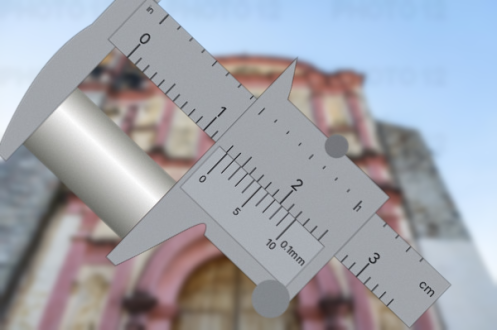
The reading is 13.1mm
